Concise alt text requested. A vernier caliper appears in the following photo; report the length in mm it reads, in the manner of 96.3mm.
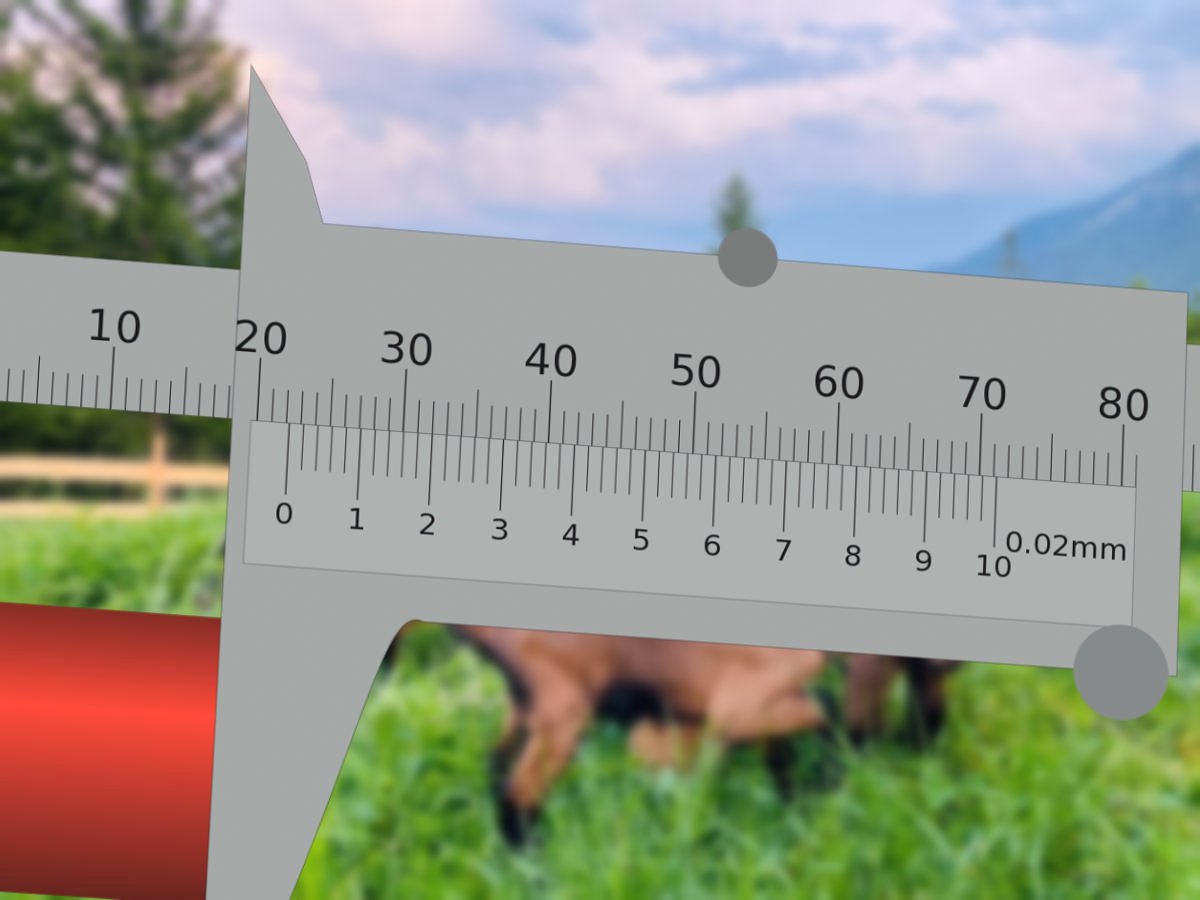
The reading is 22.2mm
